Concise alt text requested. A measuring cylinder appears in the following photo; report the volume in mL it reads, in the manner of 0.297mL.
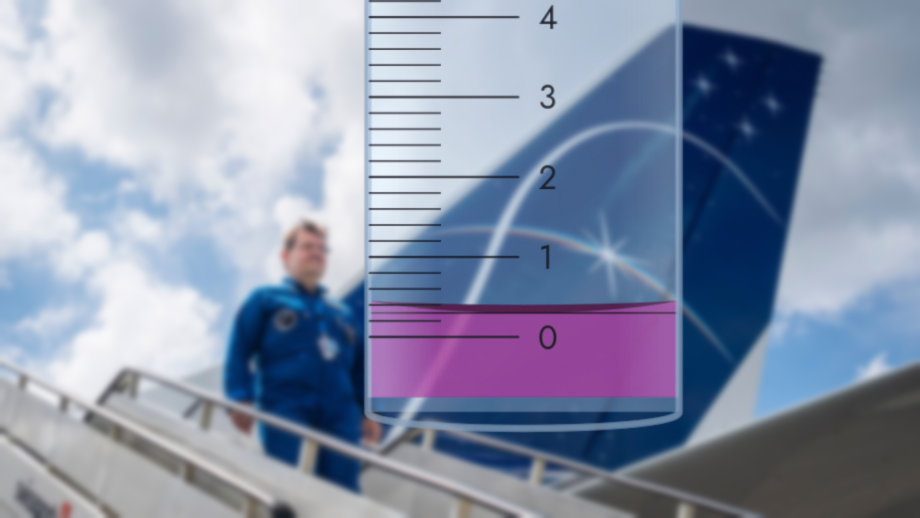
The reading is 0.3mL
